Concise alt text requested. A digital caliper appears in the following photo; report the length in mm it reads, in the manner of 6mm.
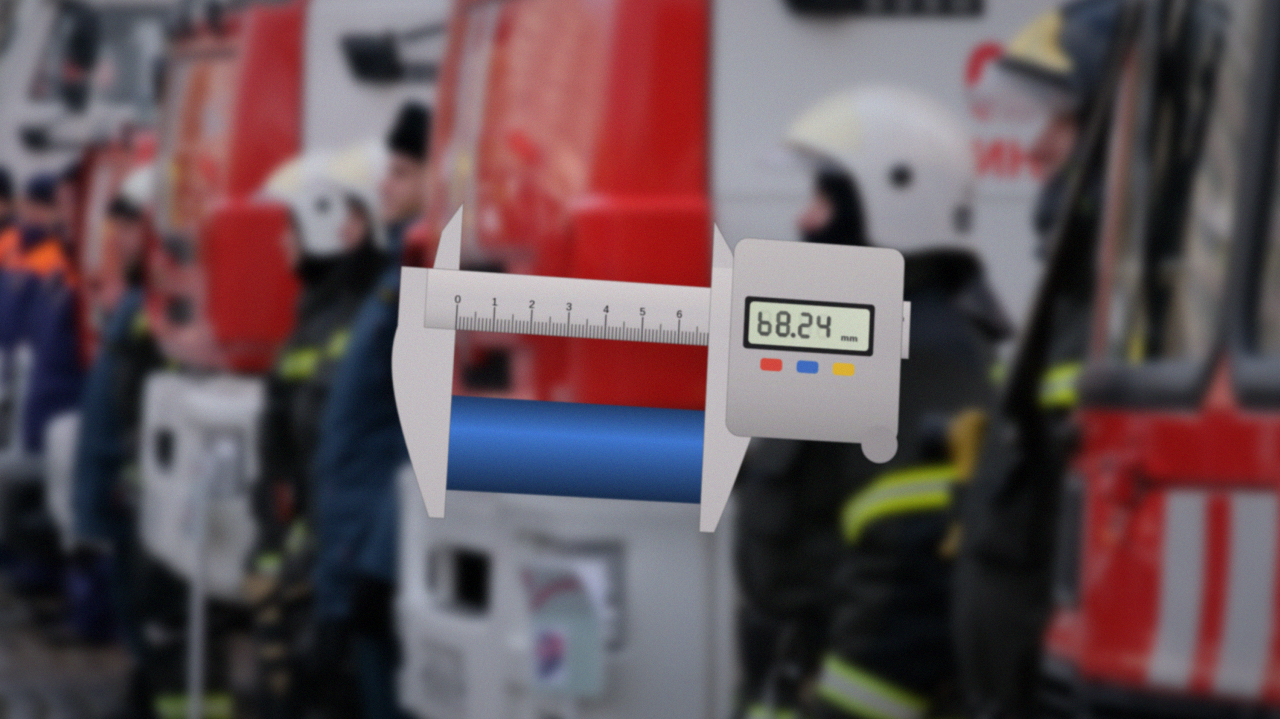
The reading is 68.24mm
